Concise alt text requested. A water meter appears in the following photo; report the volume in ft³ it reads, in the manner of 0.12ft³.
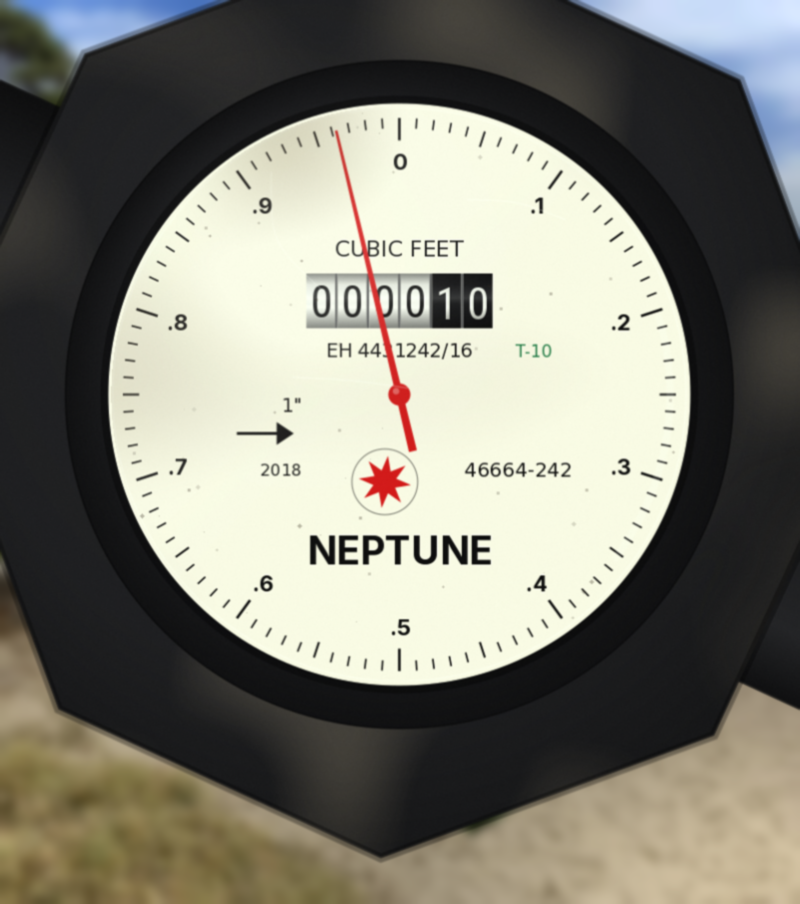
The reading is 9.96ft³
